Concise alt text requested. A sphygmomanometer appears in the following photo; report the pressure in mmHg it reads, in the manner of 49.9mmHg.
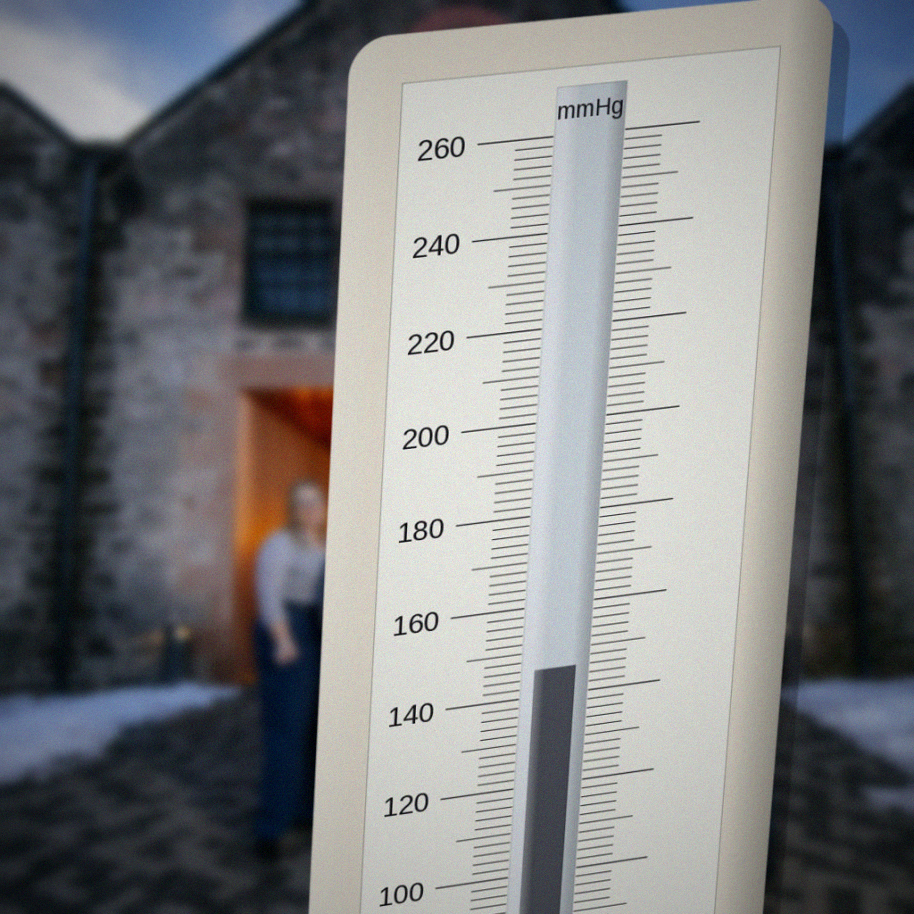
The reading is 146mmHg
